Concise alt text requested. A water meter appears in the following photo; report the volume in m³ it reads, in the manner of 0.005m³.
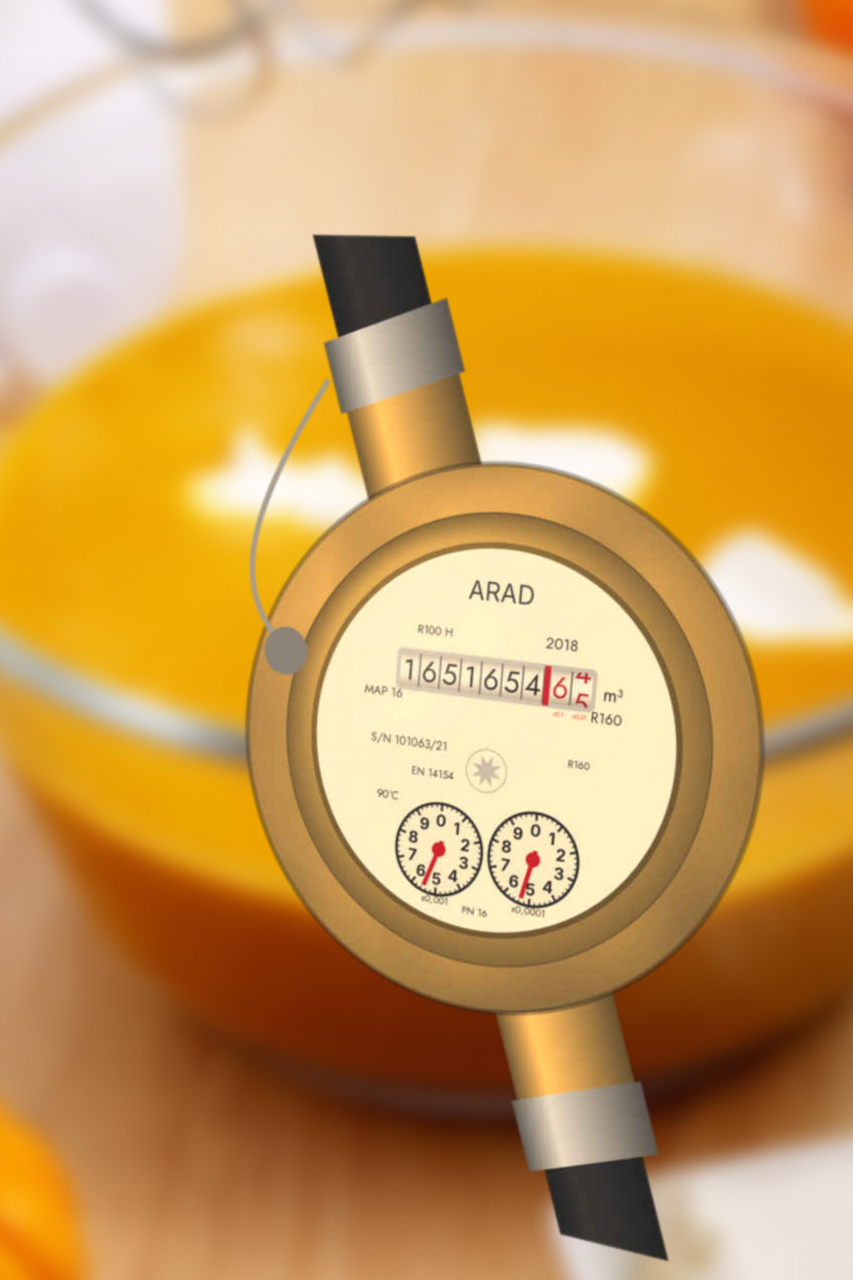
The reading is 1651654.6455m³
